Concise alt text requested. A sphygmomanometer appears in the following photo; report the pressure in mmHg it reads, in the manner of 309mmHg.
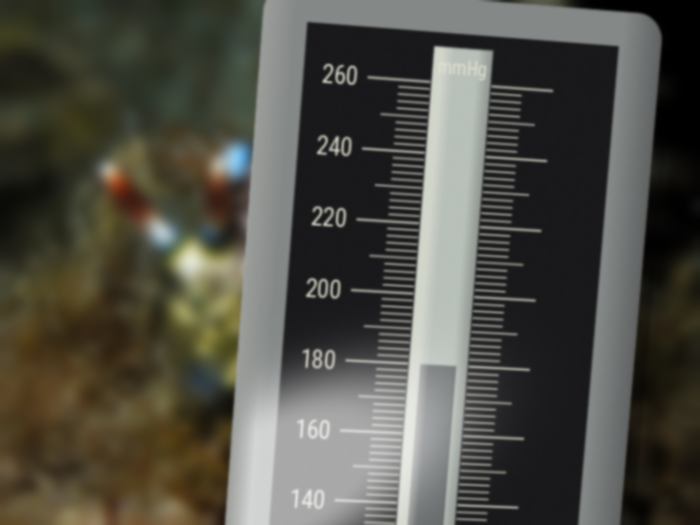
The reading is 180mmHg
